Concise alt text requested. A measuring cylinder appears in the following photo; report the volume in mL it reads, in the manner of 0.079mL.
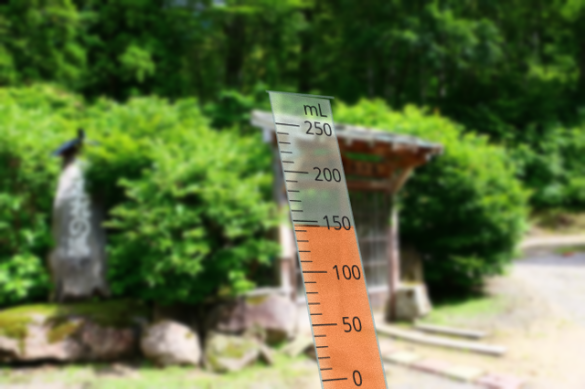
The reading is 145mL
